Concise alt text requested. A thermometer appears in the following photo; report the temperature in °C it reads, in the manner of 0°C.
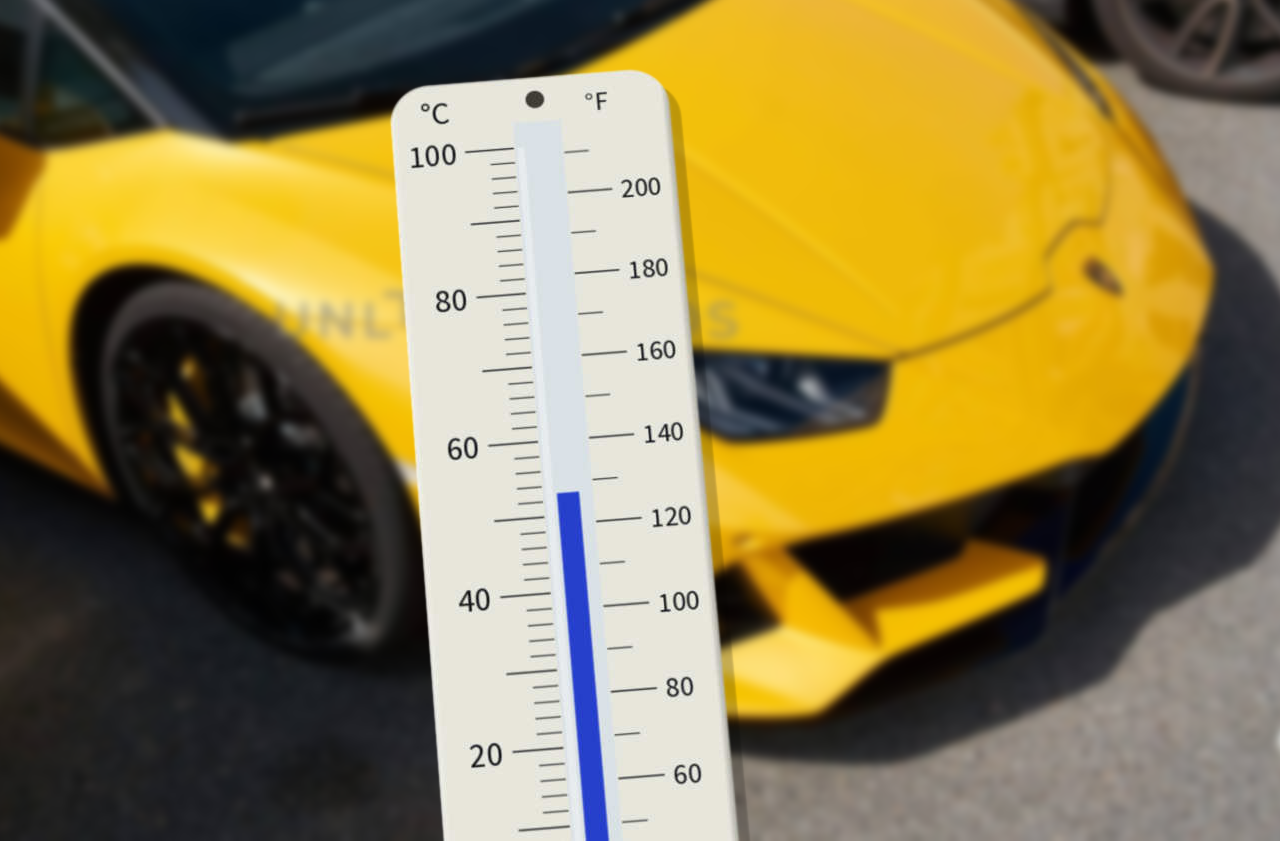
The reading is 53°C
